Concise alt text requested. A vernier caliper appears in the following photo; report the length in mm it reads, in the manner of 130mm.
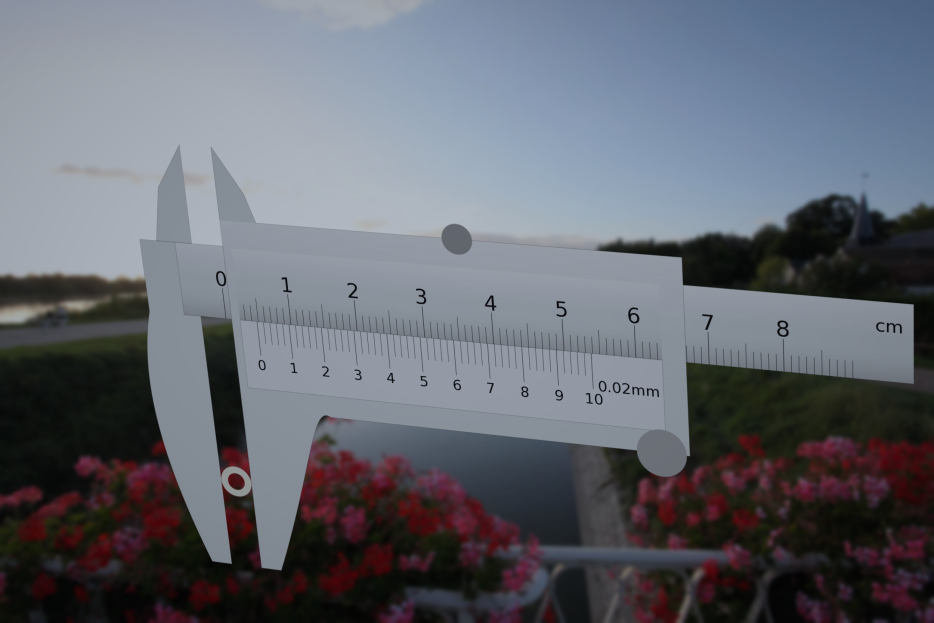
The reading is 4.8mm
